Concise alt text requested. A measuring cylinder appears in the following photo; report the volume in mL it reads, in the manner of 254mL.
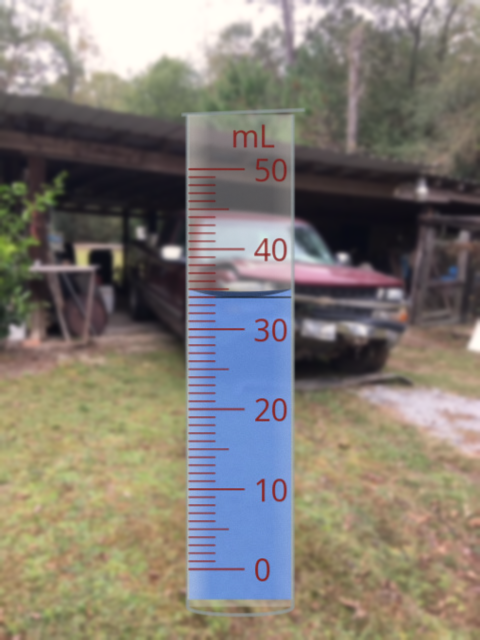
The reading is 34mL
